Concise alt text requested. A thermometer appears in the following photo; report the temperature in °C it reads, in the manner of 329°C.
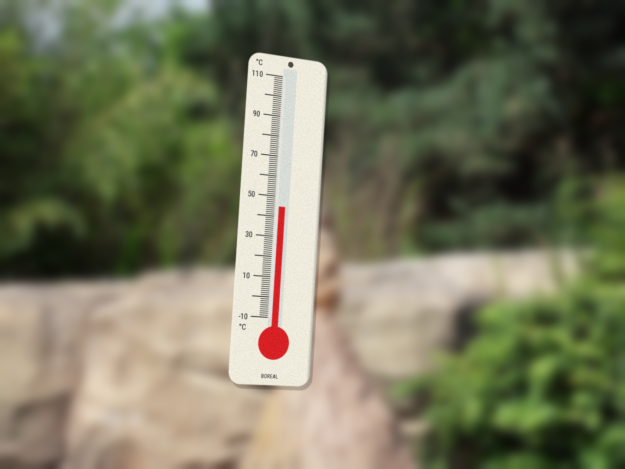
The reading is 45°C
